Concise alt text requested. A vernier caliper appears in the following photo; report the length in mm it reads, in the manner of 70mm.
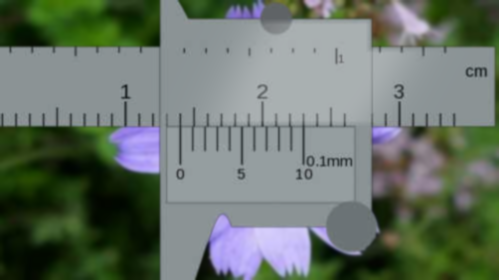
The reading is 14.0mm
